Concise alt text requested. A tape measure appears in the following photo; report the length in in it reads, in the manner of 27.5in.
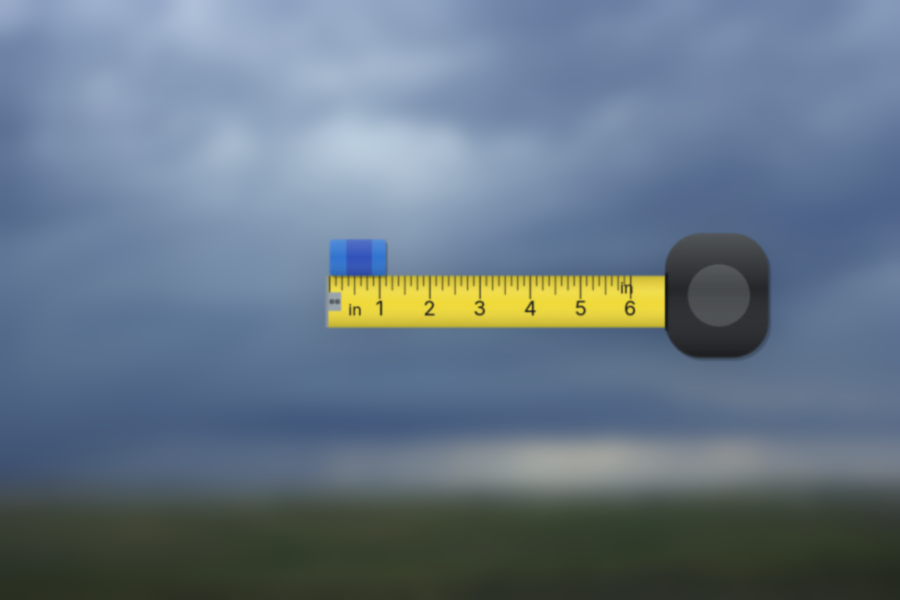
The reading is 1.125in
